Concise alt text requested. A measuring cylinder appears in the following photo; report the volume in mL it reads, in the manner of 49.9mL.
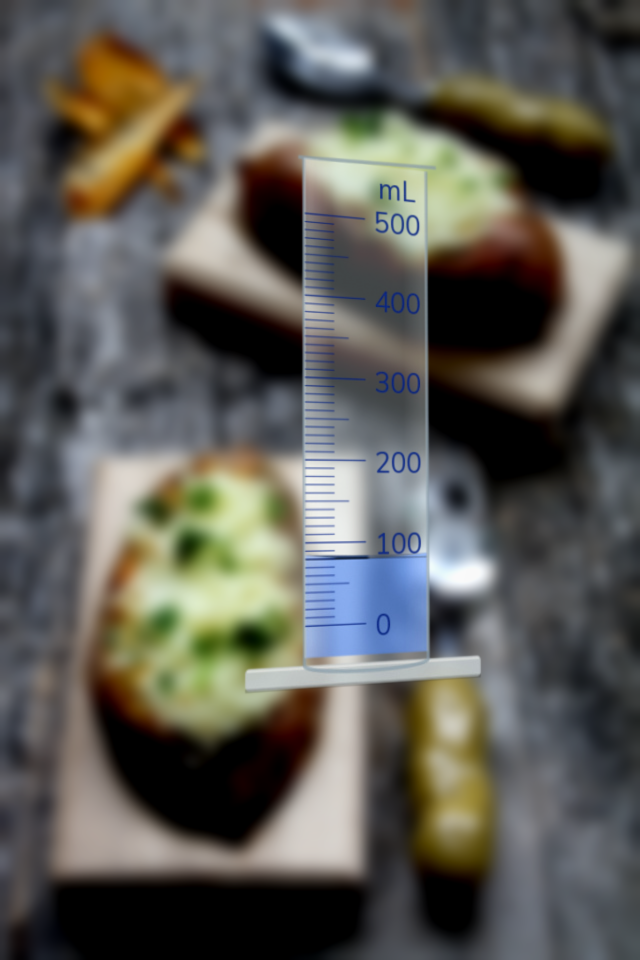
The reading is 80mL
